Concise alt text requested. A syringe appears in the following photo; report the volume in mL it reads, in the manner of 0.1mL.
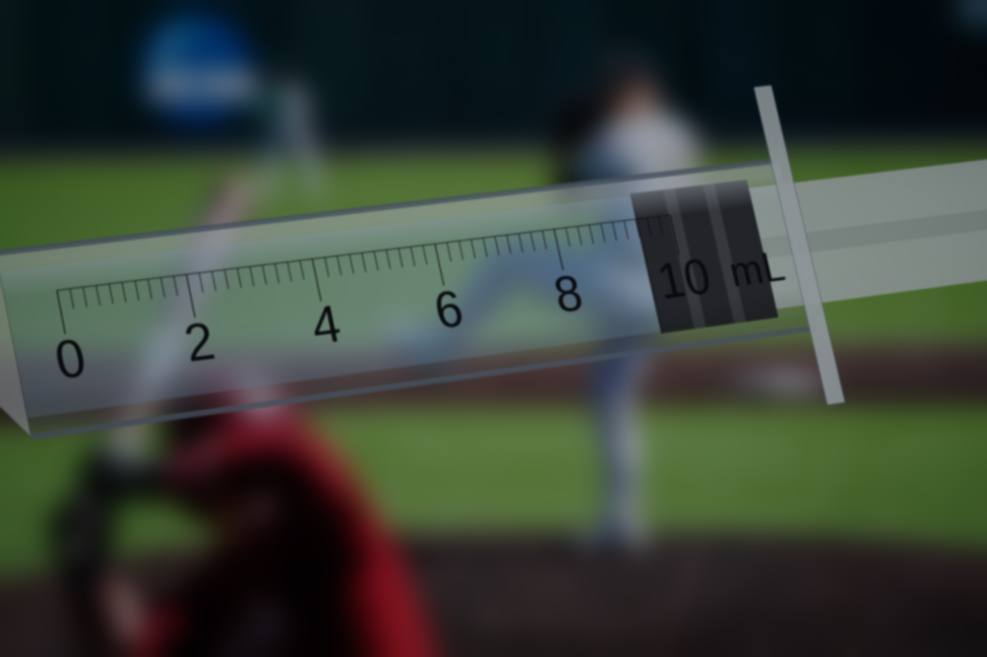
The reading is 9.4mL
